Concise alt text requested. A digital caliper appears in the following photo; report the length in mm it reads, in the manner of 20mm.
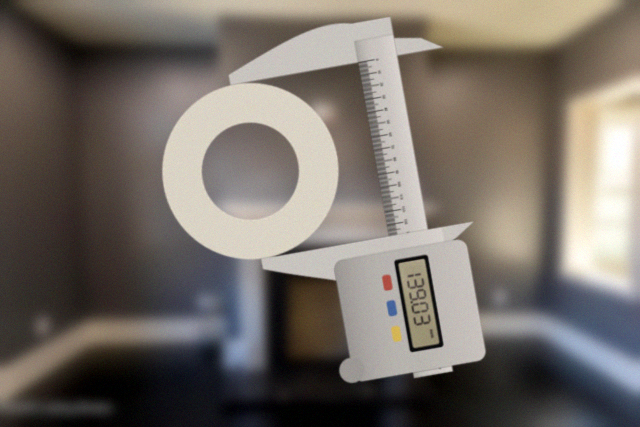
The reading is 139.03mm
